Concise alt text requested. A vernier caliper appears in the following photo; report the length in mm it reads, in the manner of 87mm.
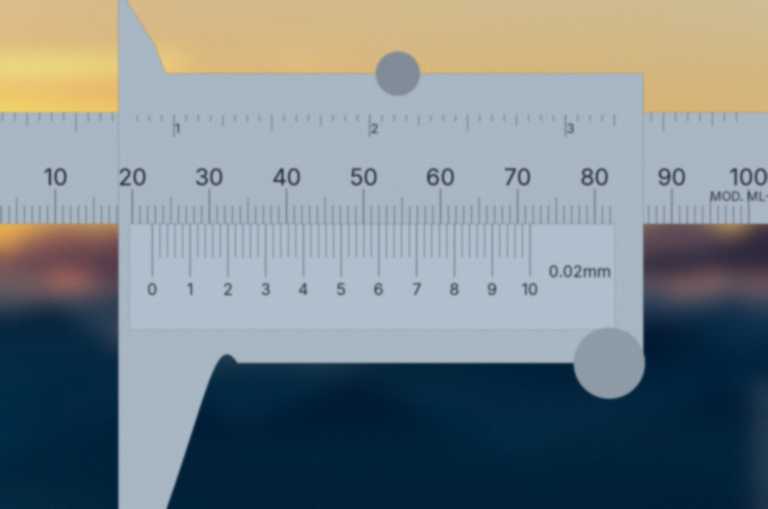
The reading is 22.6mm
